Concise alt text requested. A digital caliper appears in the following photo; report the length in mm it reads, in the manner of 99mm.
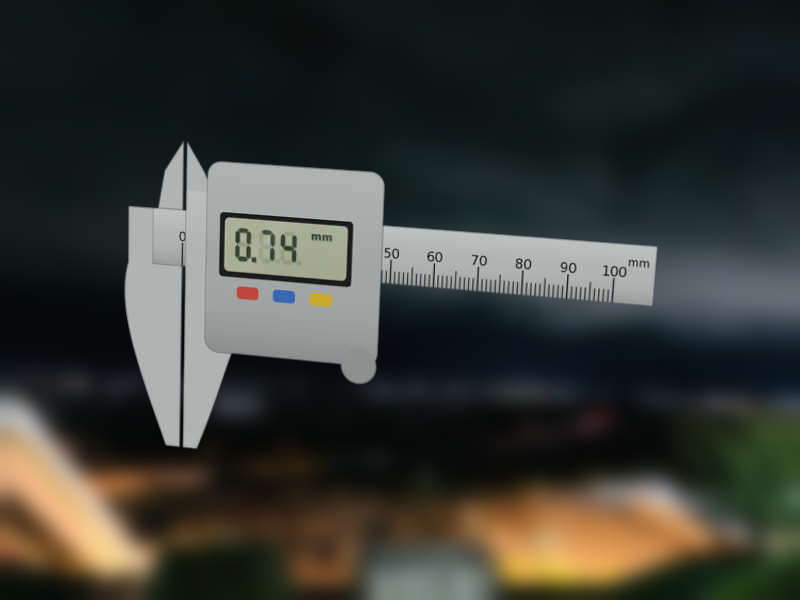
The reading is 0.74mm
